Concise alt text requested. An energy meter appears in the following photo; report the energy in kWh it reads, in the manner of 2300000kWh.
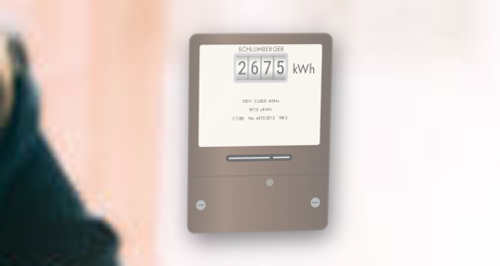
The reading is 2675kWh
